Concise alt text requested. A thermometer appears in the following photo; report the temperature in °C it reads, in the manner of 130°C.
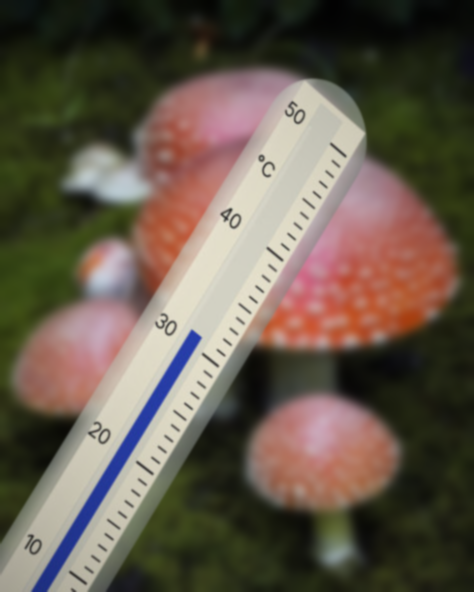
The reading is 31°C
